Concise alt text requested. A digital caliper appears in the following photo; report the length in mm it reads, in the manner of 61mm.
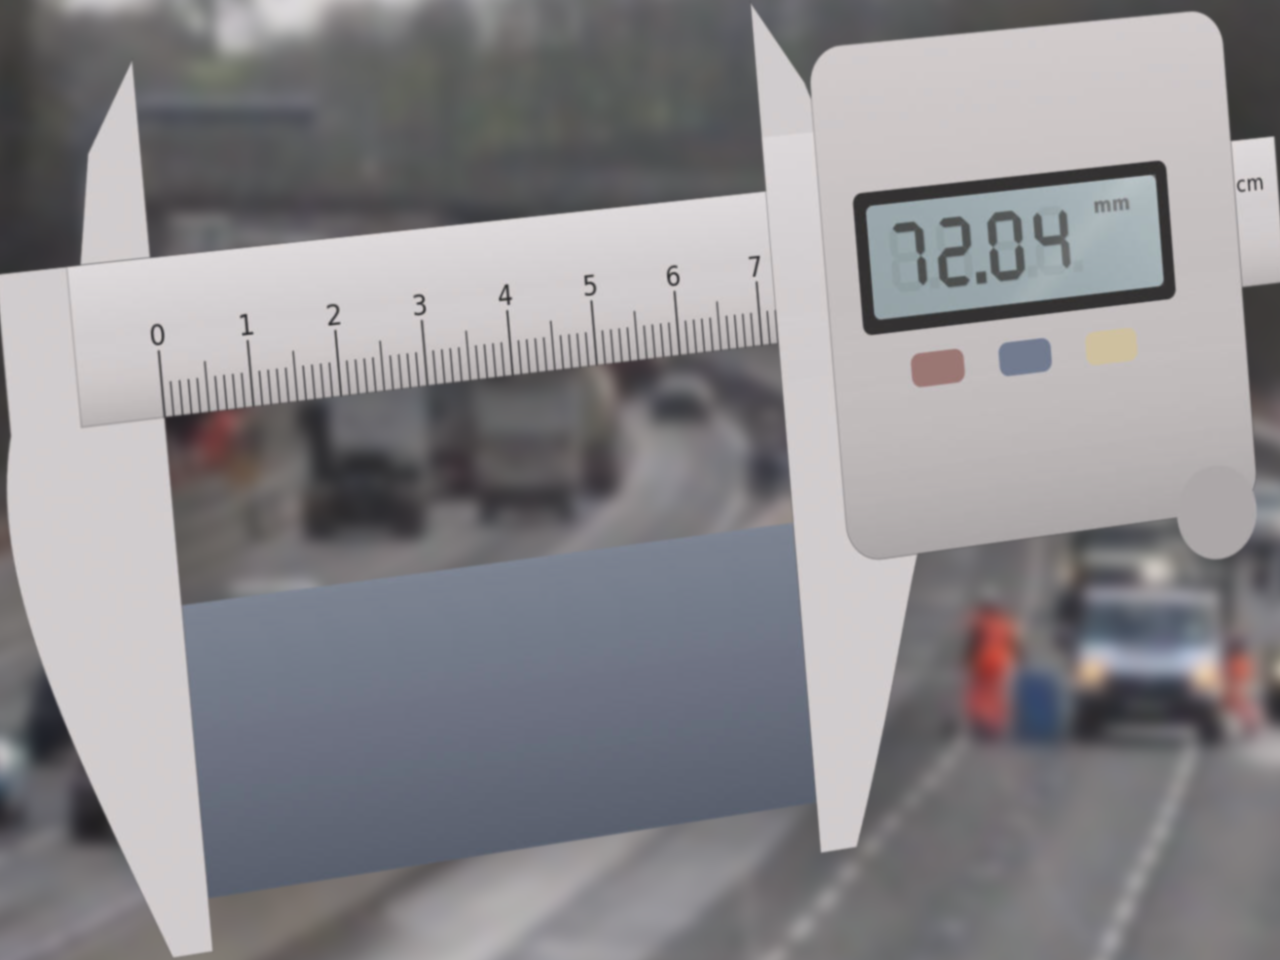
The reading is 72.04mm
